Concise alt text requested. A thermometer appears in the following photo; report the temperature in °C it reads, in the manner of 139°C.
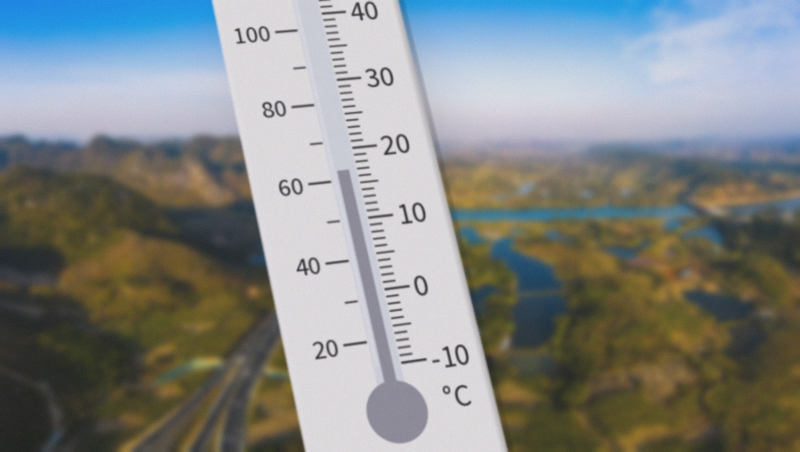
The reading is 17°C
